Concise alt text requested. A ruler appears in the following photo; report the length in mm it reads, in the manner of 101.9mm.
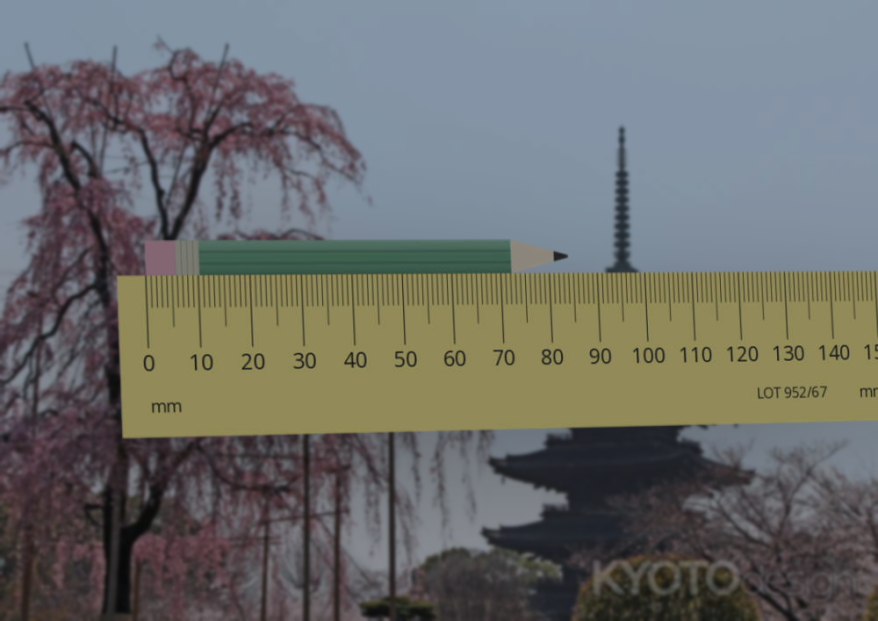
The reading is 84mm
